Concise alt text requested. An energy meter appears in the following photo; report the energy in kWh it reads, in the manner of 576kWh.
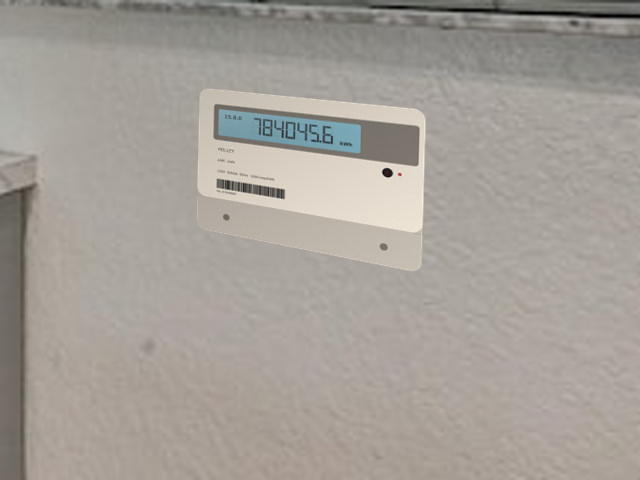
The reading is 784045.6kWh
